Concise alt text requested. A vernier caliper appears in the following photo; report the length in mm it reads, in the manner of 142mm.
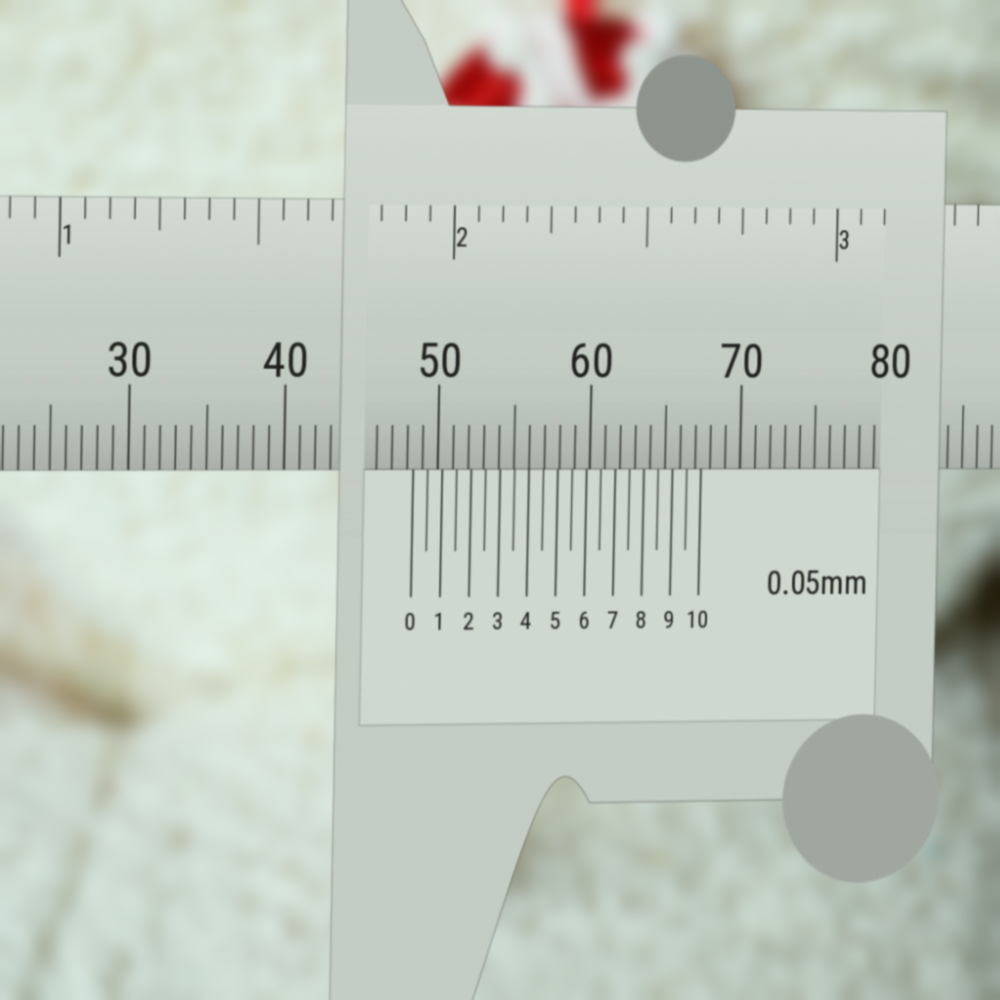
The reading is 48.4mm
